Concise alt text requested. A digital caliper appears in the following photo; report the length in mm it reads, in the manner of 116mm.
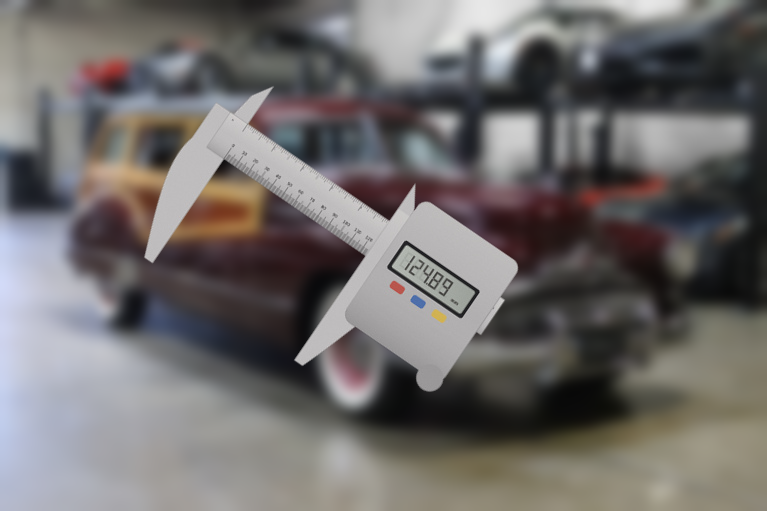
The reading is 124.89mm
